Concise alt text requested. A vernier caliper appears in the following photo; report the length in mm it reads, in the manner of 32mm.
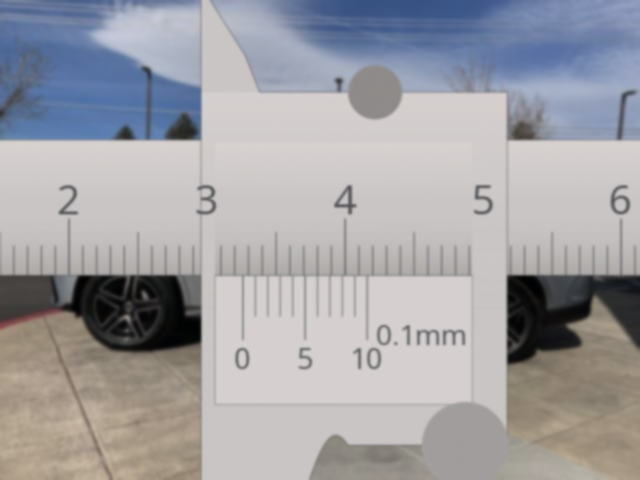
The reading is 32.6mm
